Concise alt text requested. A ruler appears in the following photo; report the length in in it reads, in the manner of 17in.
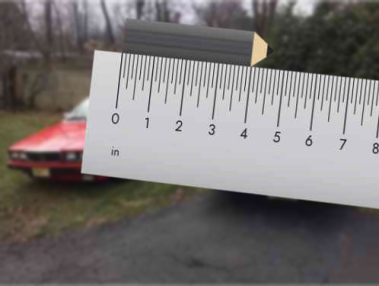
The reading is 4.625in
